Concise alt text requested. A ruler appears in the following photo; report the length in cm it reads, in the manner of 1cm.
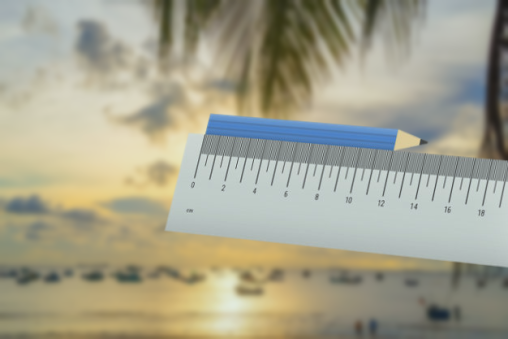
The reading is 14cm
